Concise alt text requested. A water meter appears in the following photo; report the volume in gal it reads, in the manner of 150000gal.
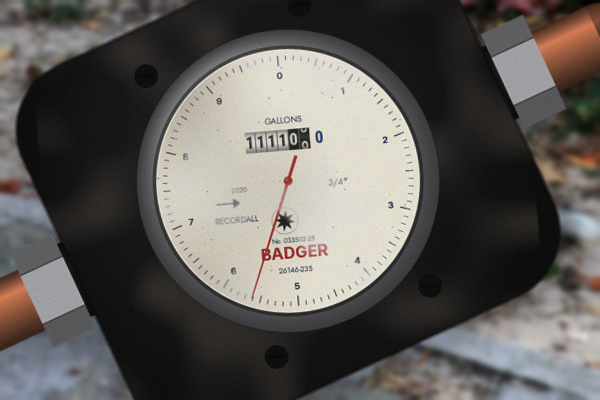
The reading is 1111085.6gal
